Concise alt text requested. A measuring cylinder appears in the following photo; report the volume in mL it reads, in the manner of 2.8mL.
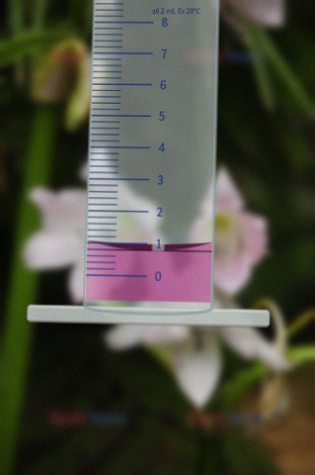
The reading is 0.8mL
